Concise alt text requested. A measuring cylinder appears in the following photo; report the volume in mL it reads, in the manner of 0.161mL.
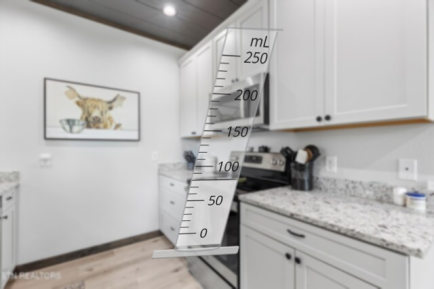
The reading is 80mL
